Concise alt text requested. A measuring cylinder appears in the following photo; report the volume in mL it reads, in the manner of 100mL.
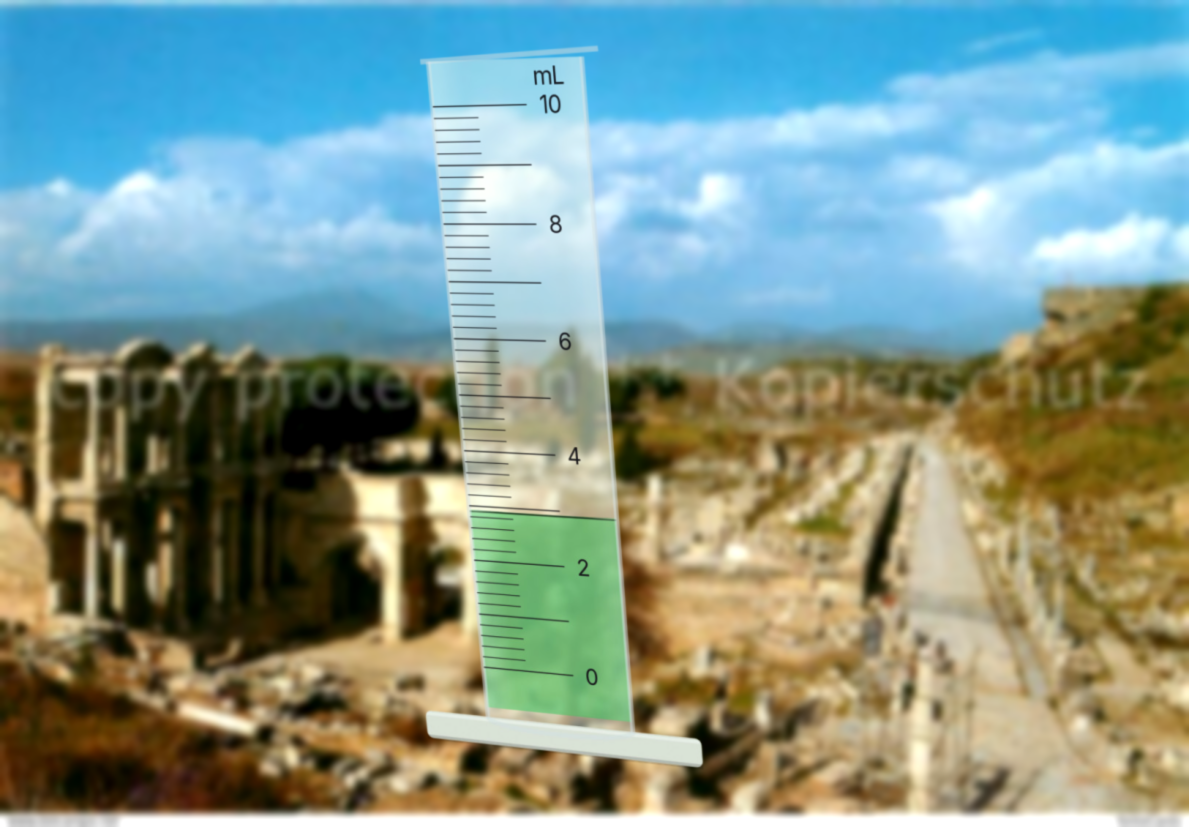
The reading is 2.9mL
